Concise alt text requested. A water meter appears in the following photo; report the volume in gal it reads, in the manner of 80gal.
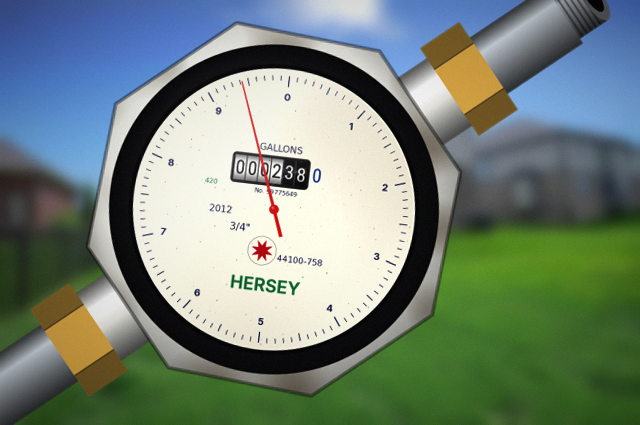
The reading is 2379.4gal
